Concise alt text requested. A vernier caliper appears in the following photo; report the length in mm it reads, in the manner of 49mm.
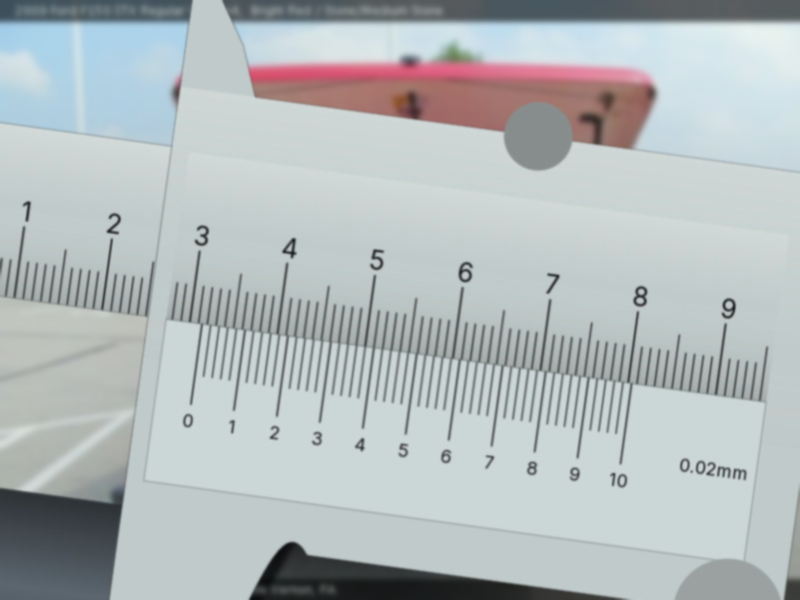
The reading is 31.4mm
